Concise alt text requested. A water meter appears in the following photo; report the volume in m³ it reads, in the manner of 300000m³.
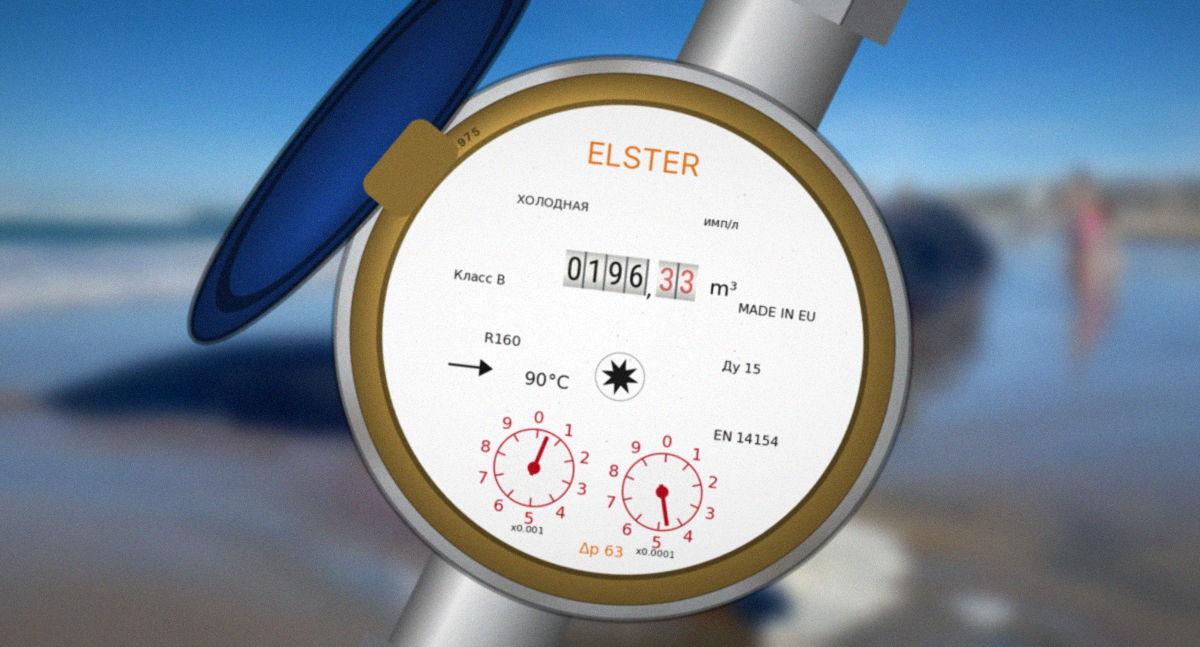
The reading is 196.3304m³
